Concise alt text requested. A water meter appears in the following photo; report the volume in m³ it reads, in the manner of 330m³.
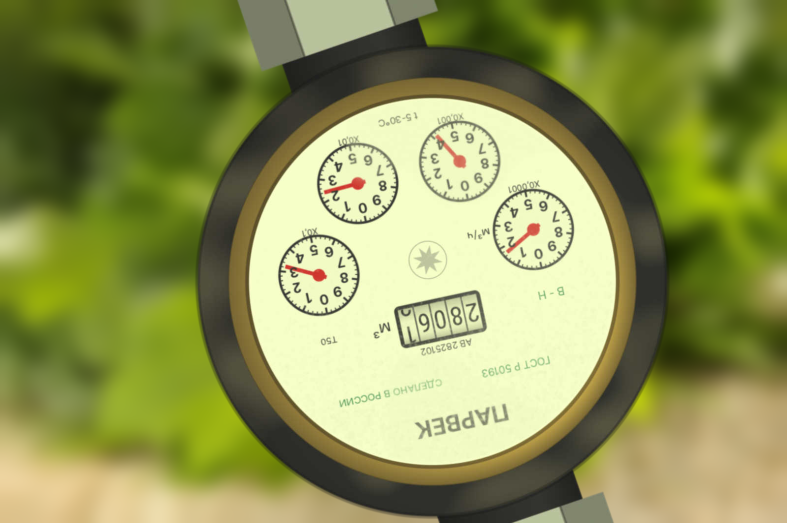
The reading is 28061.3241m³
